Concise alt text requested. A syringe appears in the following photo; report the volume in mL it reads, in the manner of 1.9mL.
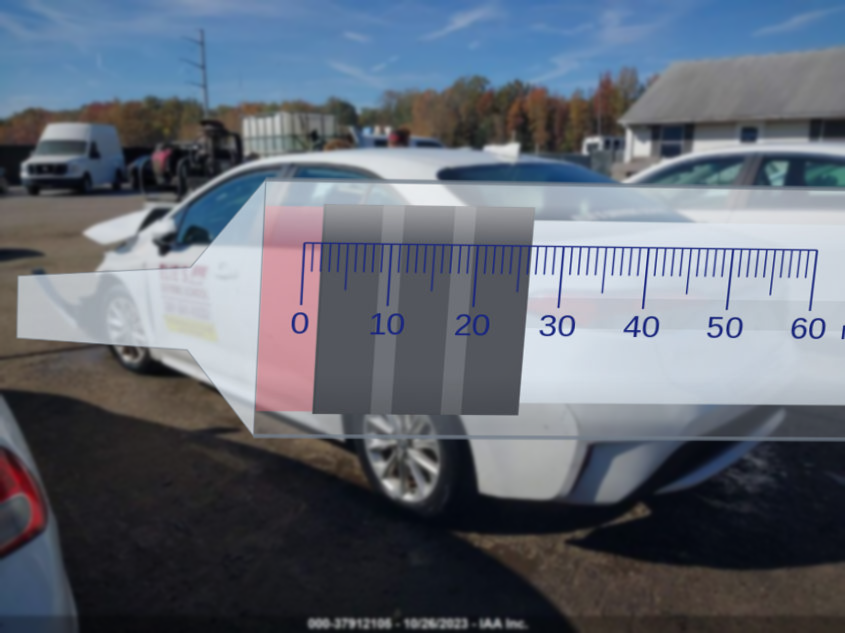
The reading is 2mL
